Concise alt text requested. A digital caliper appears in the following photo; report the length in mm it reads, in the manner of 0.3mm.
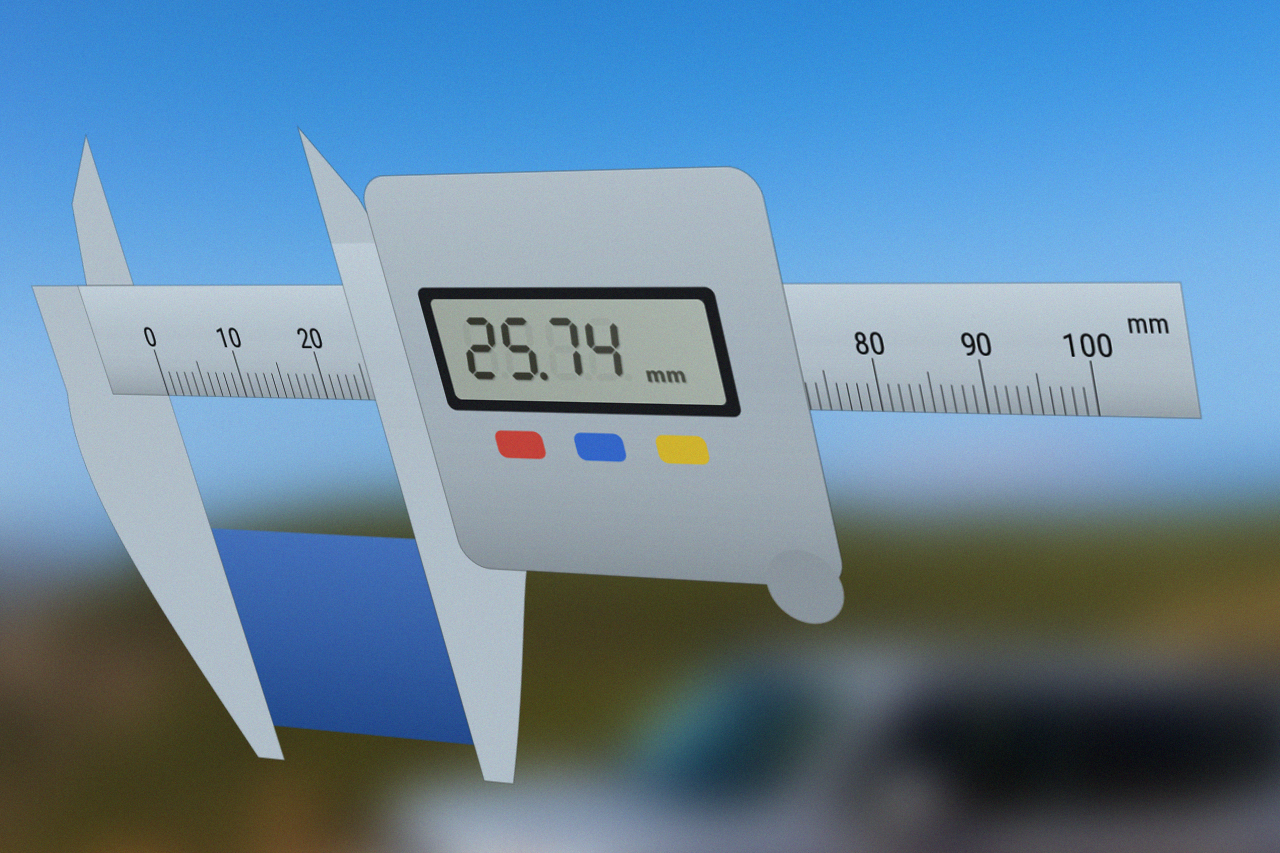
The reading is 25.74mm
